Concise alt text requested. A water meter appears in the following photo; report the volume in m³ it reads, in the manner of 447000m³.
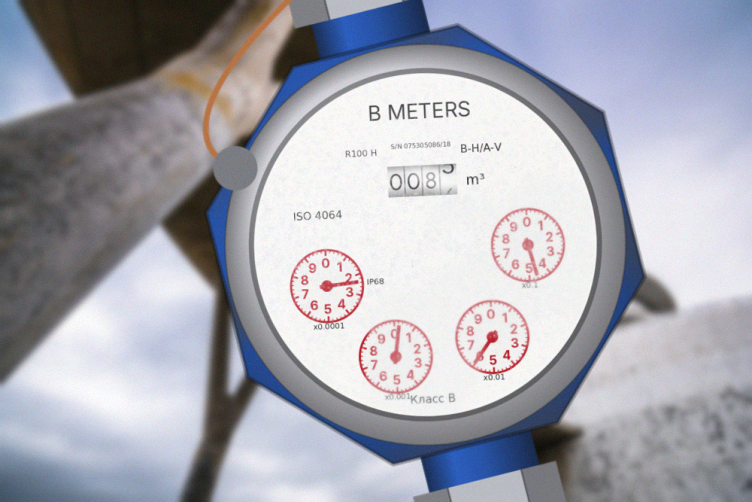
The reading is 85.4602m³
